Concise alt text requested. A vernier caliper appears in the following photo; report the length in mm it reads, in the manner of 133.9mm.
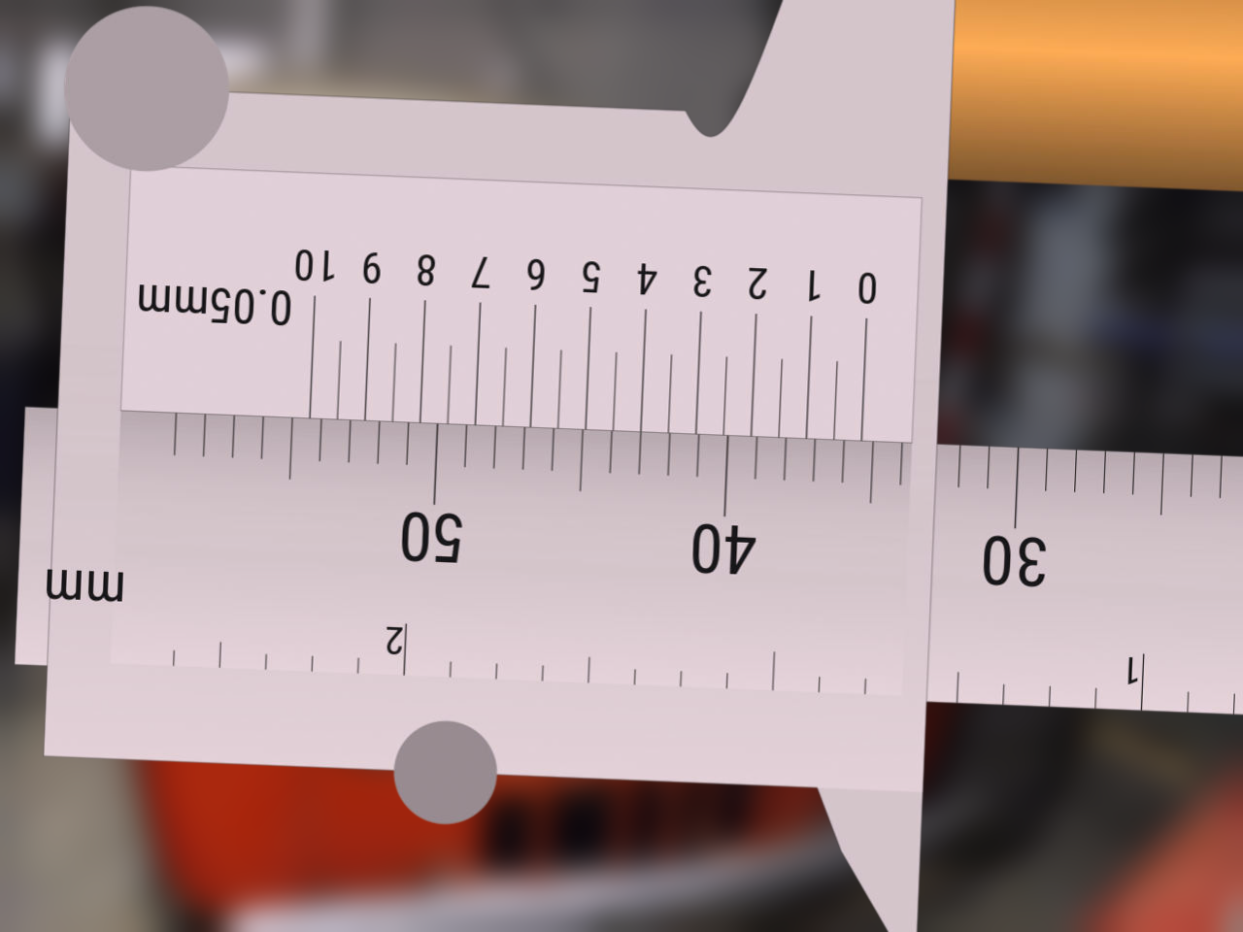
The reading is 35.40mm
